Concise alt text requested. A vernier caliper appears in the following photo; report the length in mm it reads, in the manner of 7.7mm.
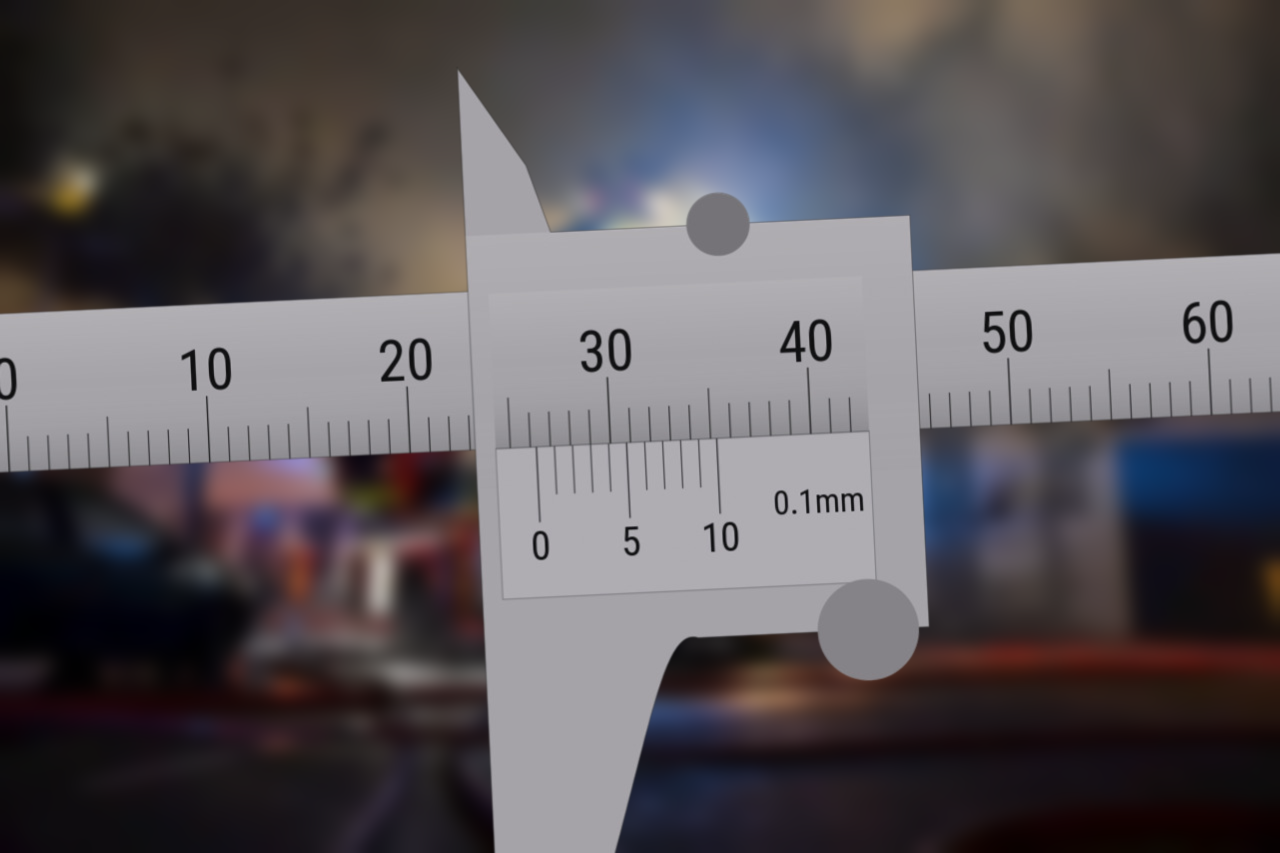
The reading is 26.3mm
